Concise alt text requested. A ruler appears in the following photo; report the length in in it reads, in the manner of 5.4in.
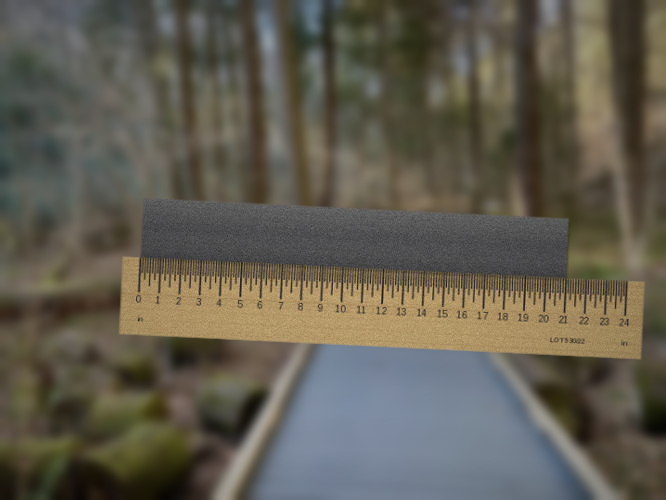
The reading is 21in
